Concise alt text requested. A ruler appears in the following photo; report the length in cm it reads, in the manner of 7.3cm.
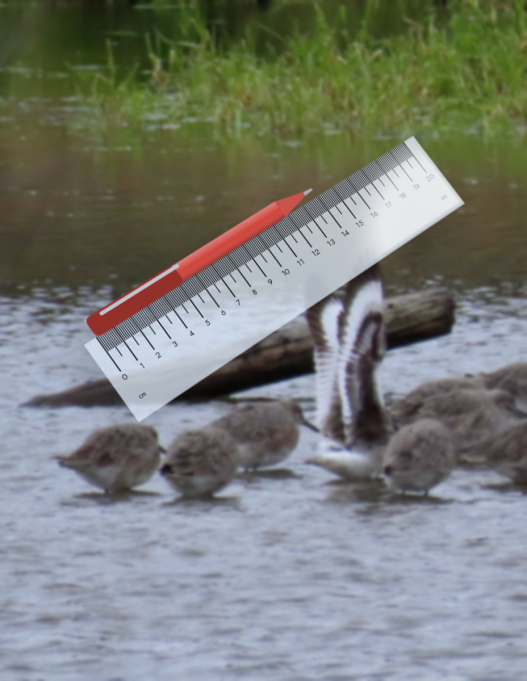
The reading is 14cm
